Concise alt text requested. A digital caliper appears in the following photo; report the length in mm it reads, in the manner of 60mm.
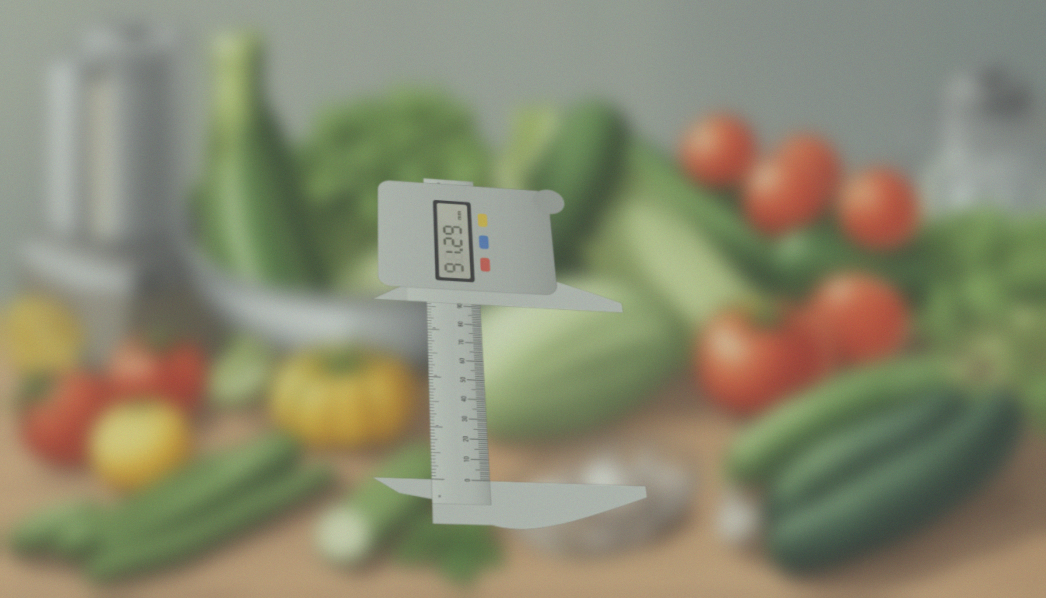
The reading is 91.29mm
